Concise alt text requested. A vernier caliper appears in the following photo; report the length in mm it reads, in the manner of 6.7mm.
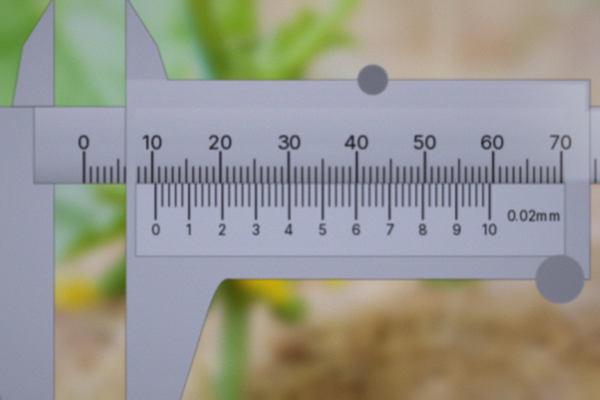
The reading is 10.5mm
